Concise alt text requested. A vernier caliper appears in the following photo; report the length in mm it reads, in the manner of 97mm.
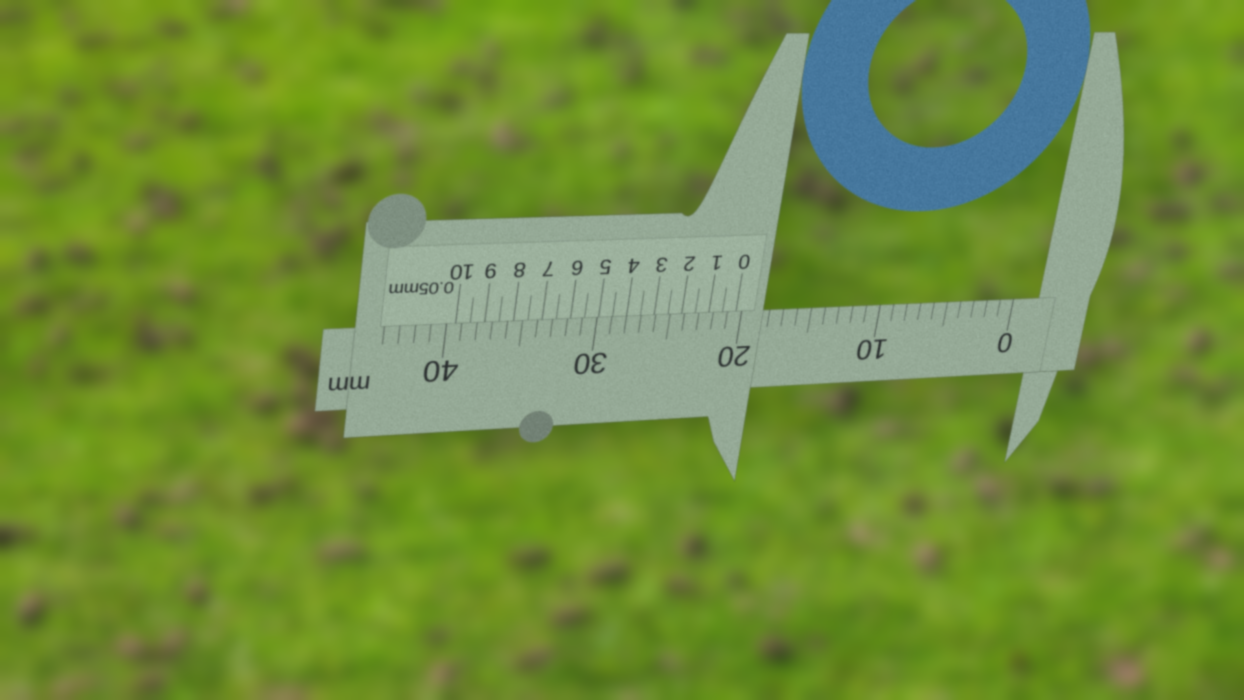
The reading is 20.4mm
